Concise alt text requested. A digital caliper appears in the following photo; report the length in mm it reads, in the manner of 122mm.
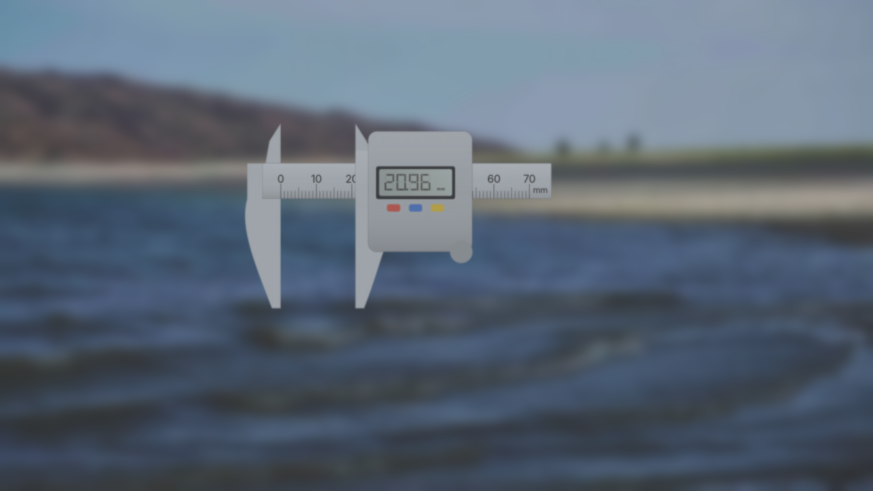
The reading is 20.96mm
